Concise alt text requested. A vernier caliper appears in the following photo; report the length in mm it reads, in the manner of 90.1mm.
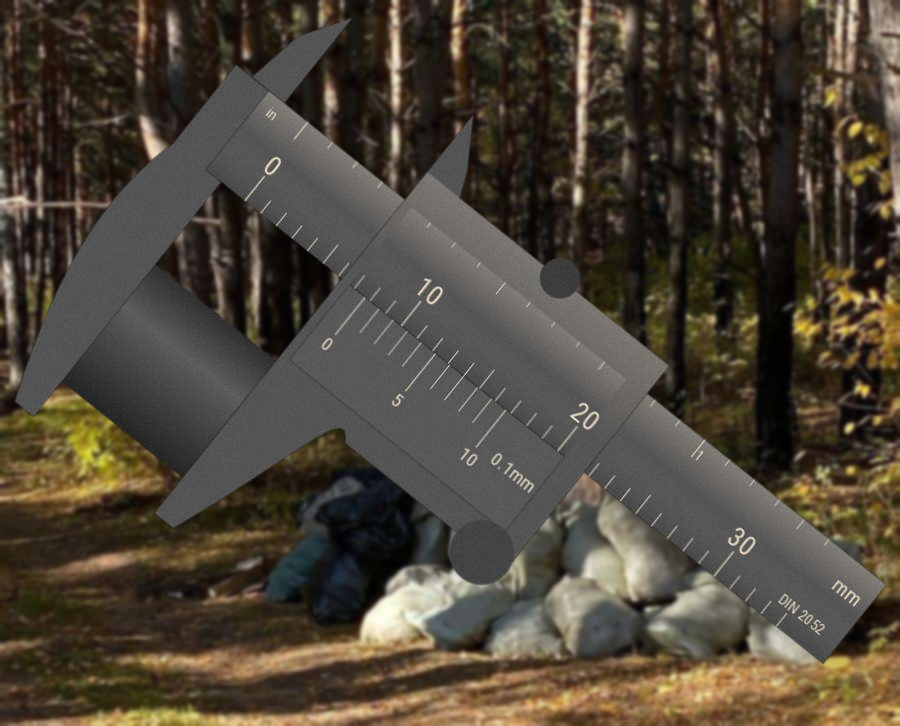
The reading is 7.7mm
